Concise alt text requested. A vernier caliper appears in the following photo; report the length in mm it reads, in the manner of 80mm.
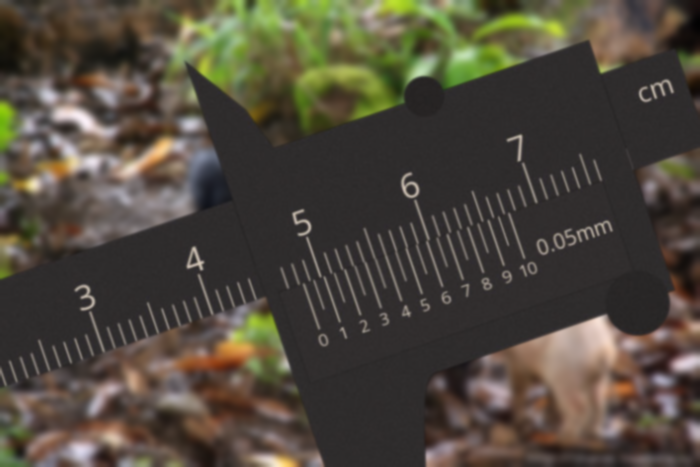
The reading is 48.4mm
